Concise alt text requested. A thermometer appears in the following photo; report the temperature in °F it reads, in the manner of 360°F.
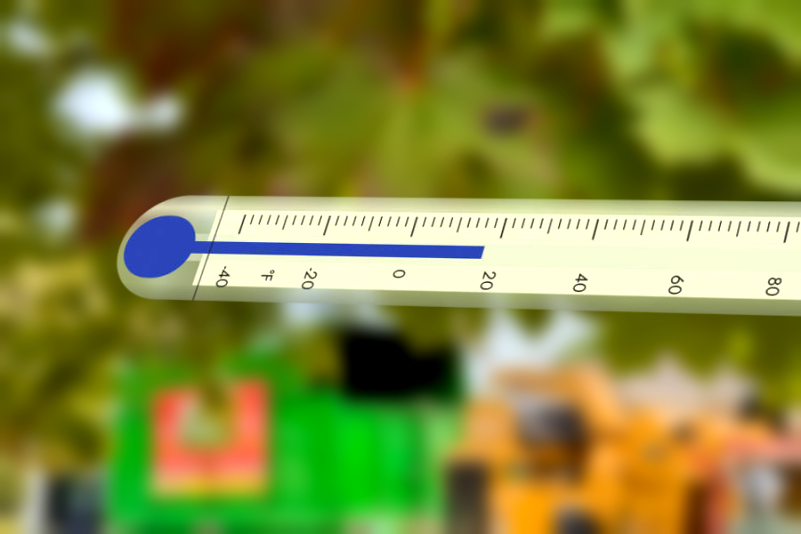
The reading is 17°F
